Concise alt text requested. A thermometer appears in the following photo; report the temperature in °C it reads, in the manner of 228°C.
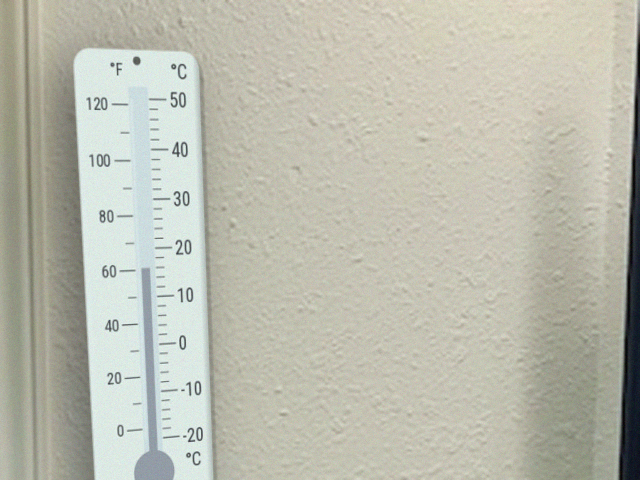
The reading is 16°C
